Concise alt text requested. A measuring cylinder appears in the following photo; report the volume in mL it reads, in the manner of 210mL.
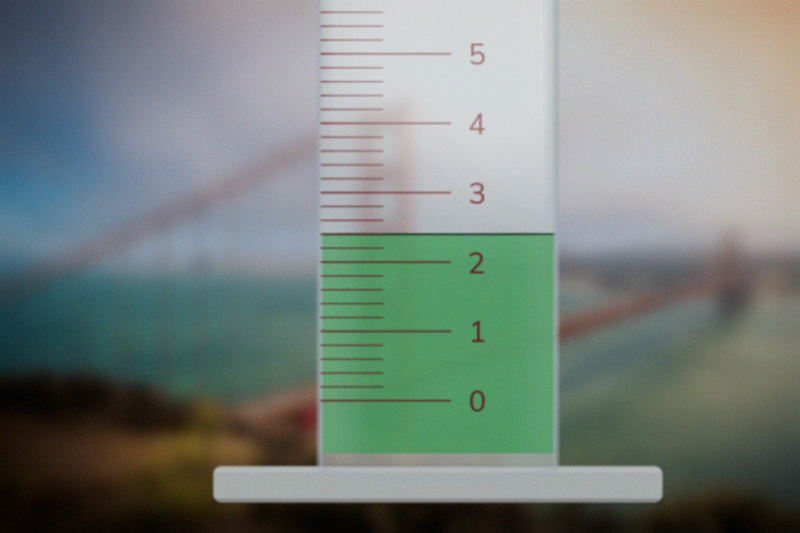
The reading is 2.4mL
